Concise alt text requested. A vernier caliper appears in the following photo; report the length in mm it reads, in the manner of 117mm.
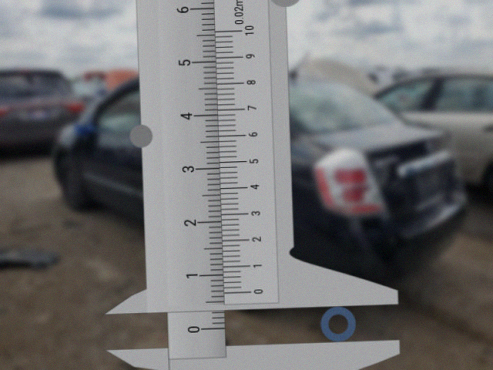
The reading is 6.6mm
